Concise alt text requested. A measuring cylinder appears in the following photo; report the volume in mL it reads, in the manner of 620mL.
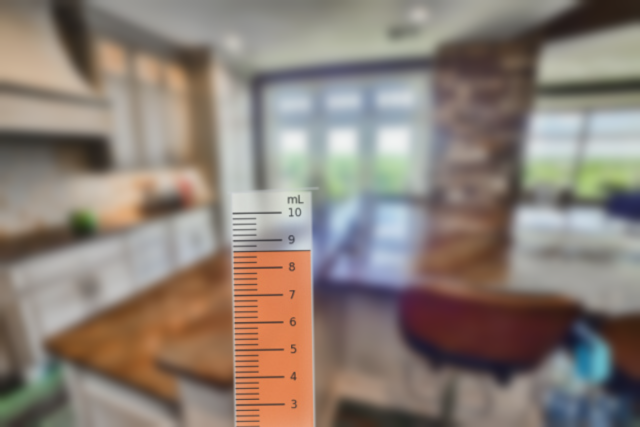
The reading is 8.6mL
